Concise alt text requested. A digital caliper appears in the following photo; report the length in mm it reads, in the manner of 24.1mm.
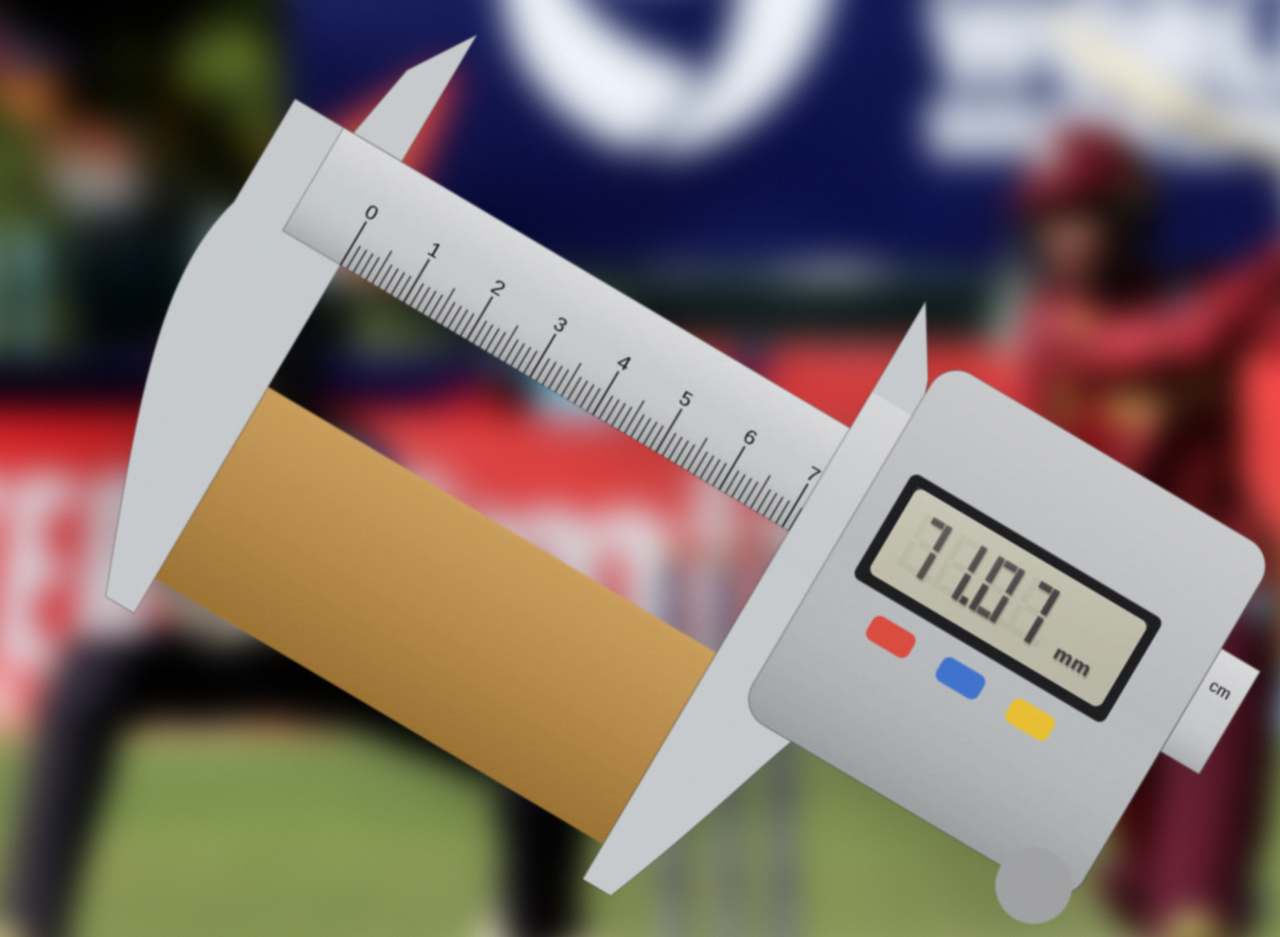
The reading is 71.07mm
